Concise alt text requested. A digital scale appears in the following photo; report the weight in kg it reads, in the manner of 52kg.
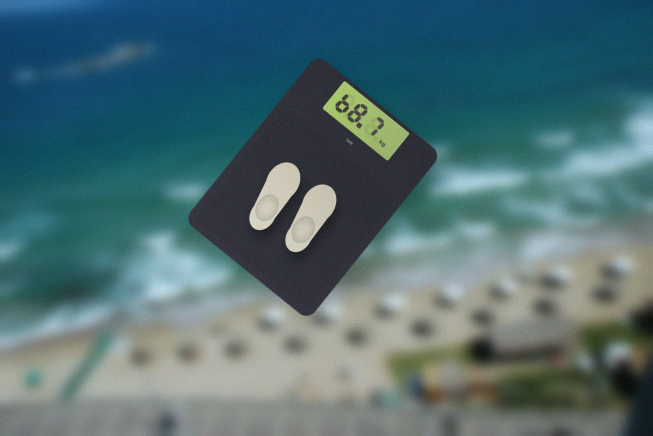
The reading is 68.7kg
